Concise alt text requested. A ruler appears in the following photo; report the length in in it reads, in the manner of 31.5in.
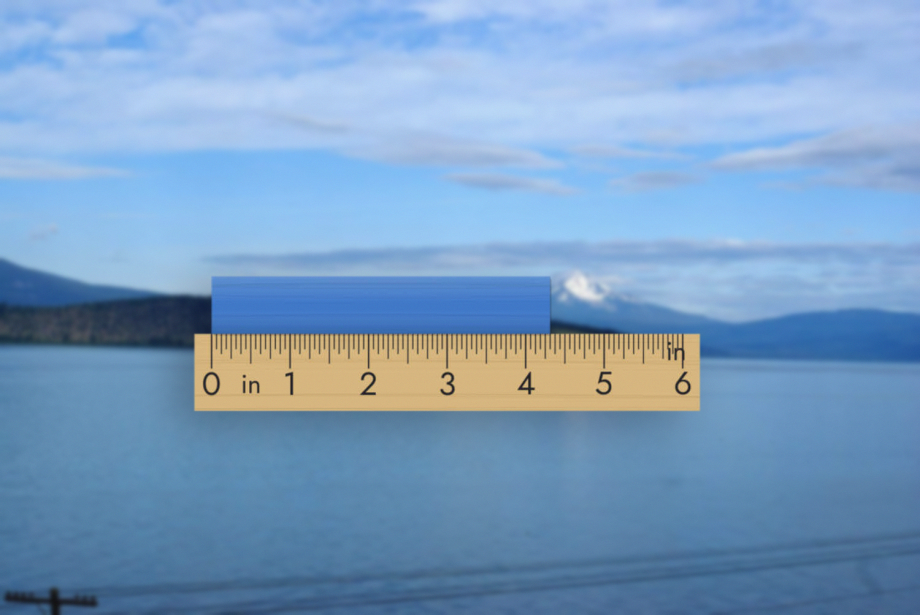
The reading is 4.3125in
